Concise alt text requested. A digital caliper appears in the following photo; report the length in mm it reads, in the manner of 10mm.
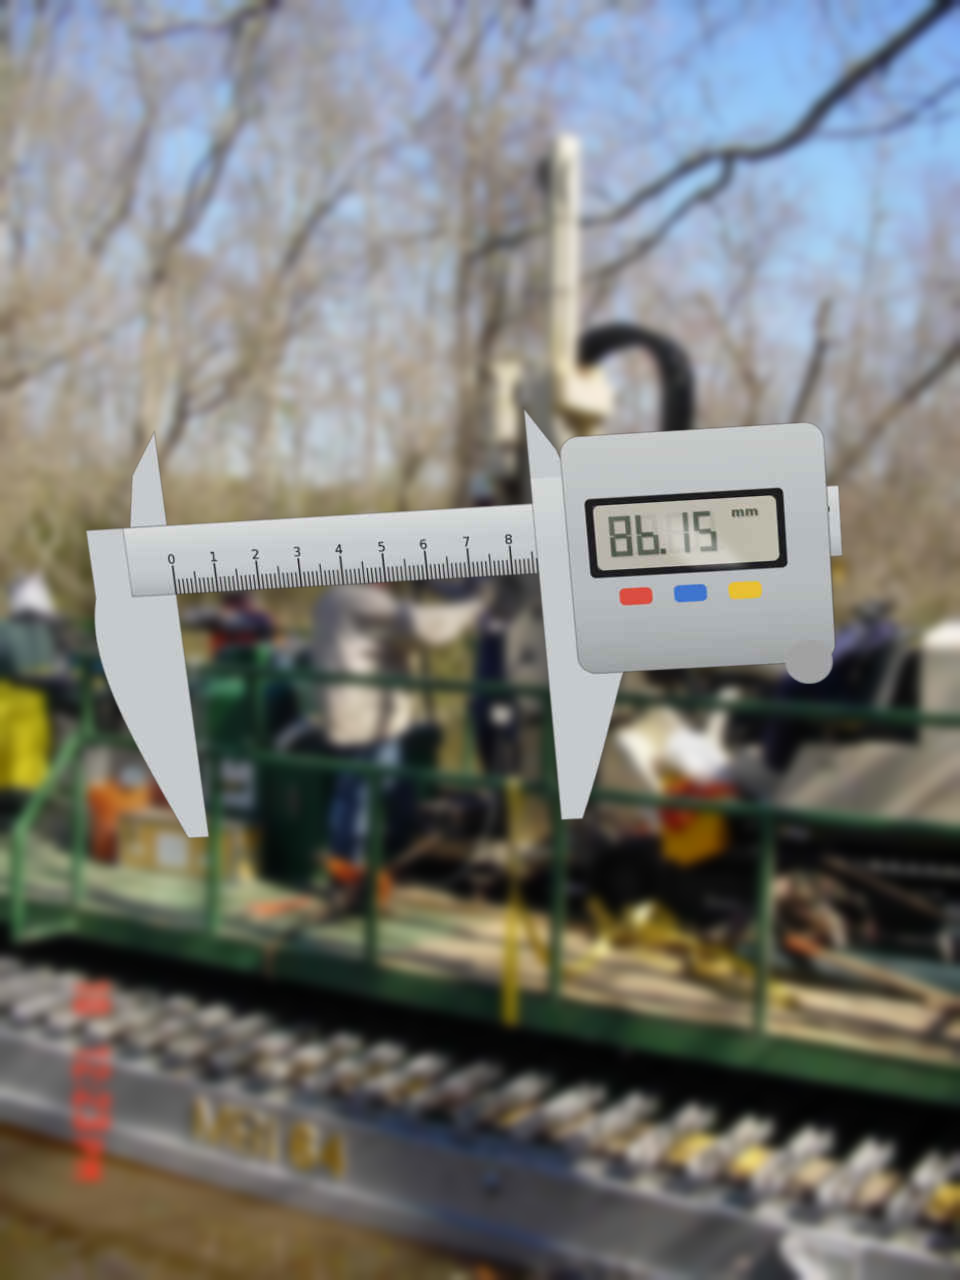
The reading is 86.15mm
